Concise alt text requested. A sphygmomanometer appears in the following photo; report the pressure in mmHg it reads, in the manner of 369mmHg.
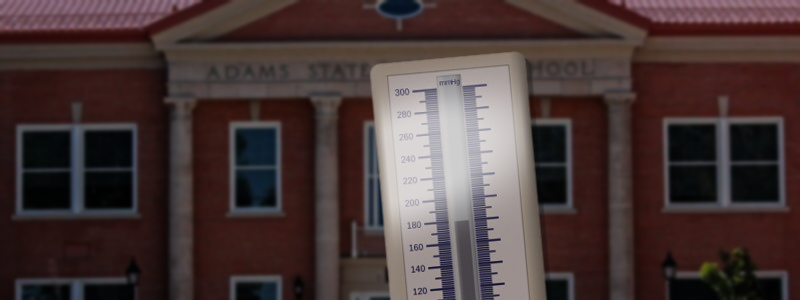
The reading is 180mmHg
